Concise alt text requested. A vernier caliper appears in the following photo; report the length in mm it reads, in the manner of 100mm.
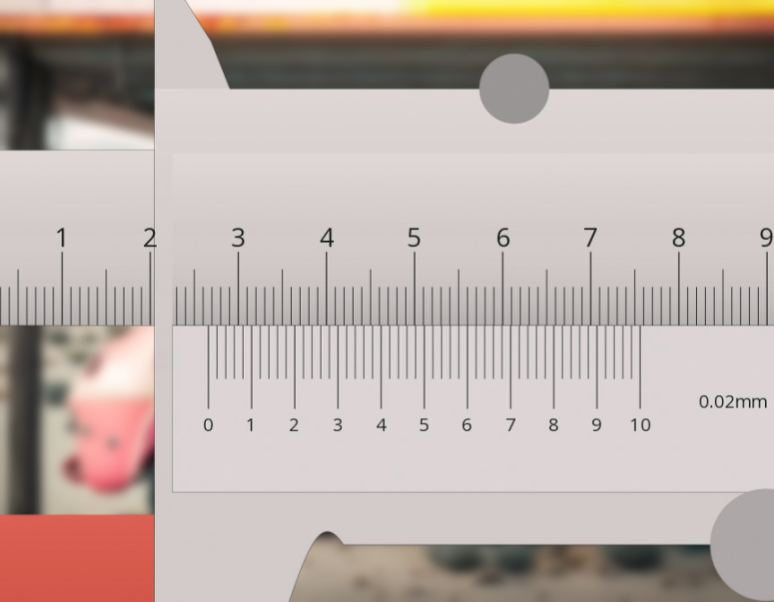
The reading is 26.6mm
